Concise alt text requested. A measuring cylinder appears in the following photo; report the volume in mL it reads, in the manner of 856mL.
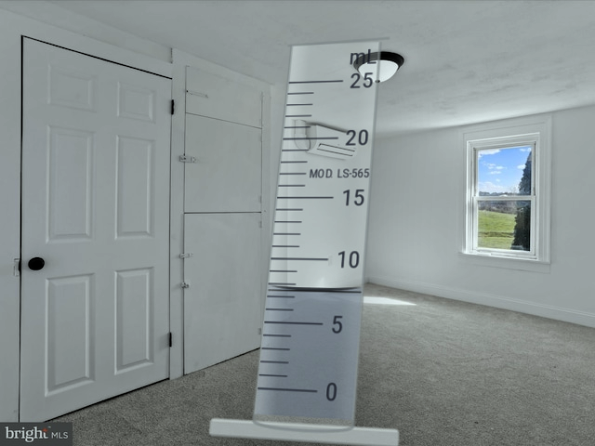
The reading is 7.5mL
